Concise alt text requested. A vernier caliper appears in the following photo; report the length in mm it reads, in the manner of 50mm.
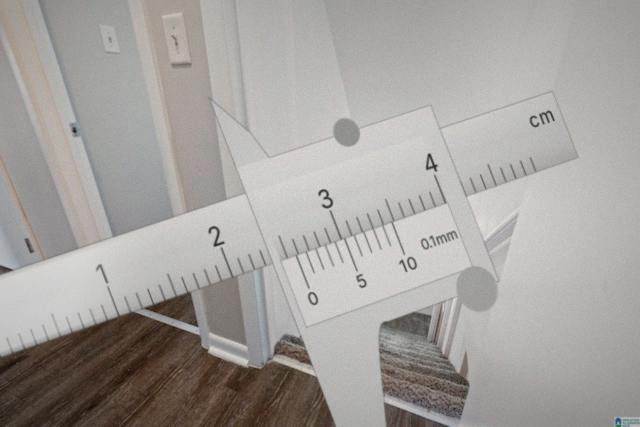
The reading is 25.8mm
